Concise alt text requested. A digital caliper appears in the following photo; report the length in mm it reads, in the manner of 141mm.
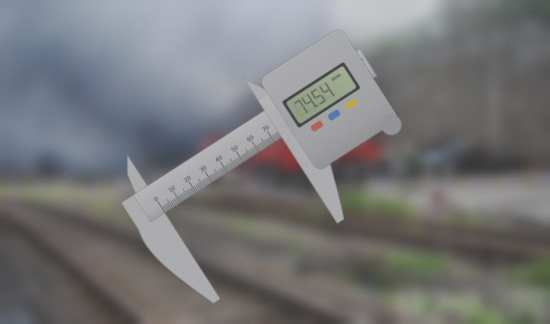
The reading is 74.54mm
